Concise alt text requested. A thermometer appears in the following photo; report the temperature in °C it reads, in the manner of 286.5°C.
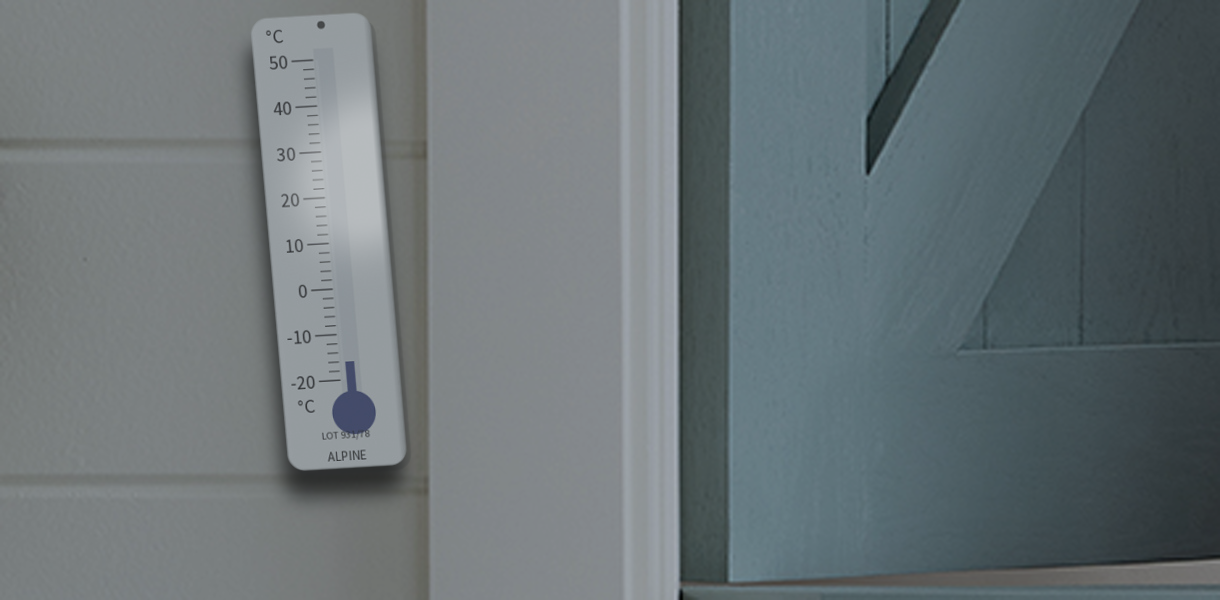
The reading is -16°C
